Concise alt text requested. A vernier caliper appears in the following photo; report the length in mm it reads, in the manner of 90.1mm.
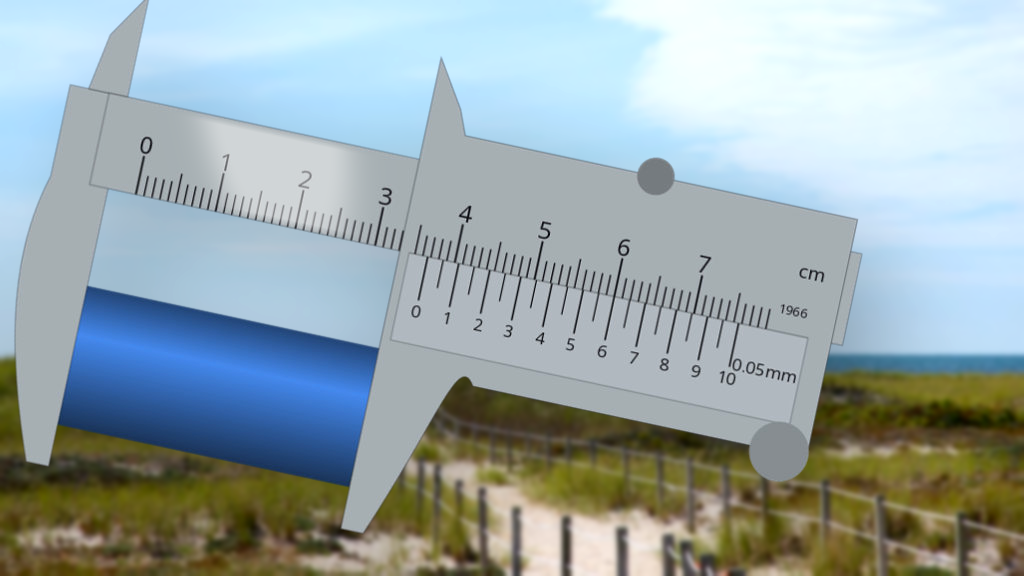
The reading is 36.6mm
